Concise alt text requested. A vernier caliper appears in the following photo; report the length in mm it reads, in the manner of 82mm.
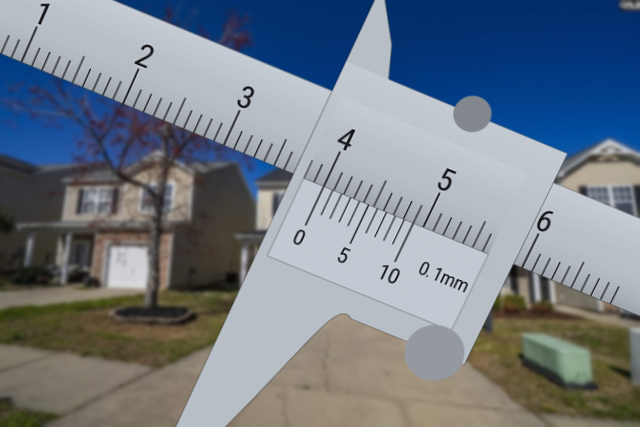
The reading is 40.0mm
